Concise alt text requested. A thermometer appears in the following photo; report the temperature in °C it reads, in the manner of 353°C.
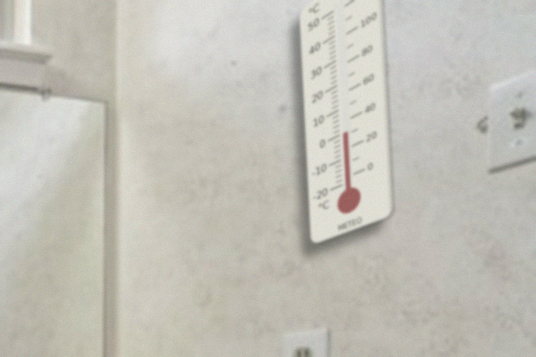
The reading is 0°C
